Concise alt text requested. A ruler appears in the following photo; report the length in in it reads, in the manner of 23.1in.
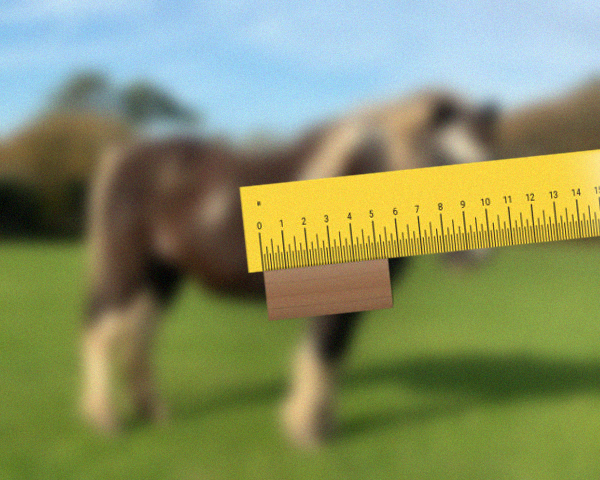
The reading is 5.5in
